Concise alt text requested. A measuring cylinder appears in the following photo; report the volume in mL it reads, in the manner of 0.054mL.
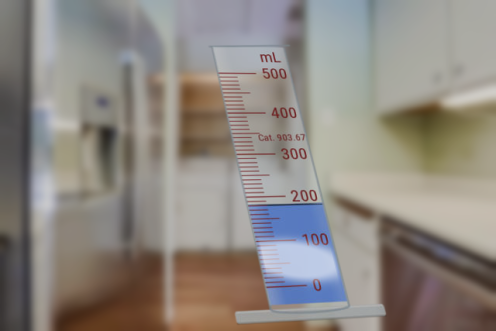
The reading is 180mL
